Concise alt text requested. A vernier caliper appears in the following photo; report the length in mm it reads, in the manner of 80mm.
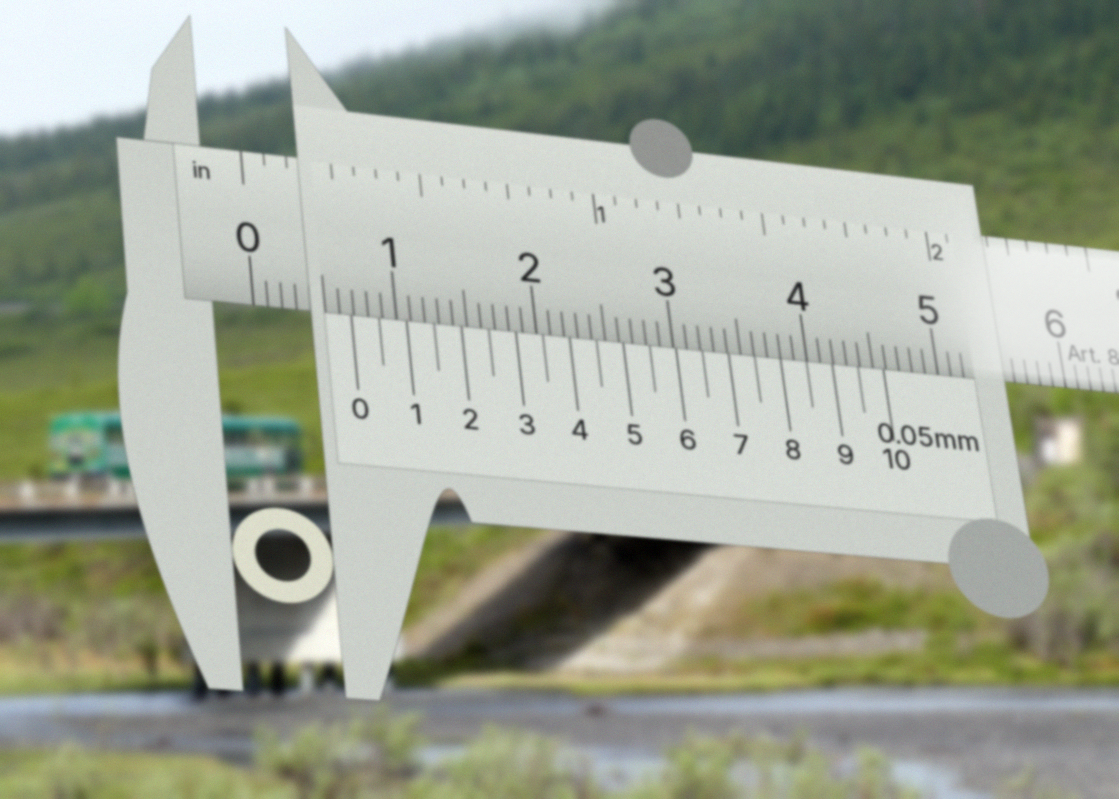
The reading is 6.8mm
